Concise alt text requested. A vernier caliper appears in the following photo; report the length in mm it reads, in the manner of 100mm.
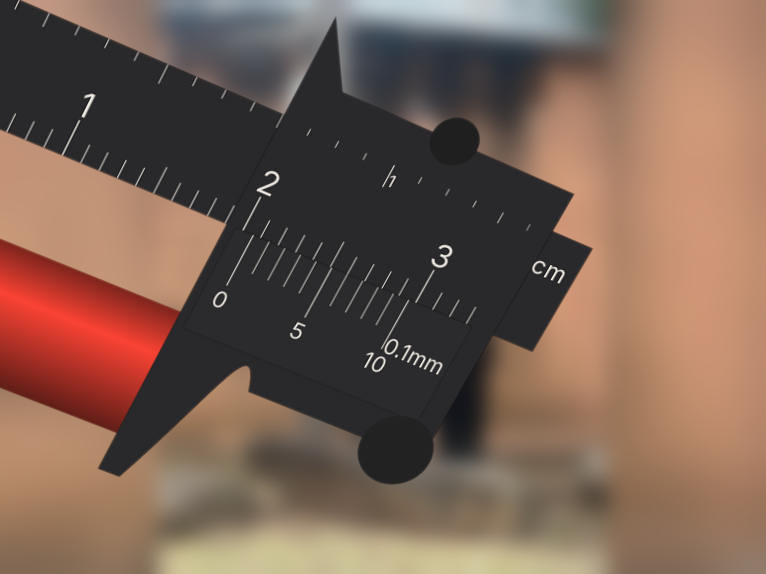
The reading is 20.6mm
